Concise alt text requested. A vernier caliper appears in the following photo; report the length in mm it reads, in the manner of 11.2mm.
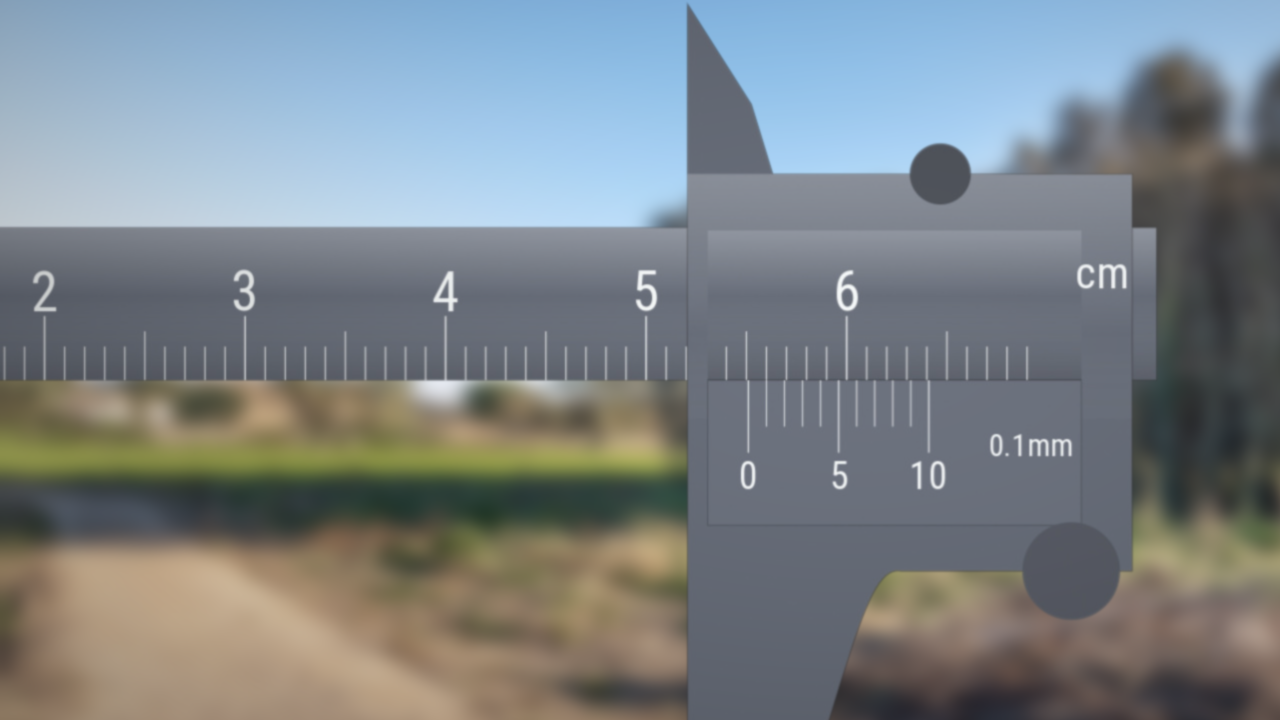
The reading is 55.1mm
